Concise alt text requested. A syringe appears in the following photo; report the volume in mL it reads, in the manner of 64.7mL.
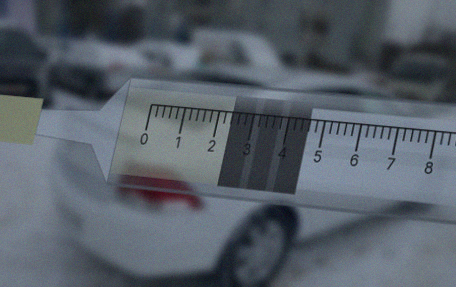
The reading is 2.4mL
